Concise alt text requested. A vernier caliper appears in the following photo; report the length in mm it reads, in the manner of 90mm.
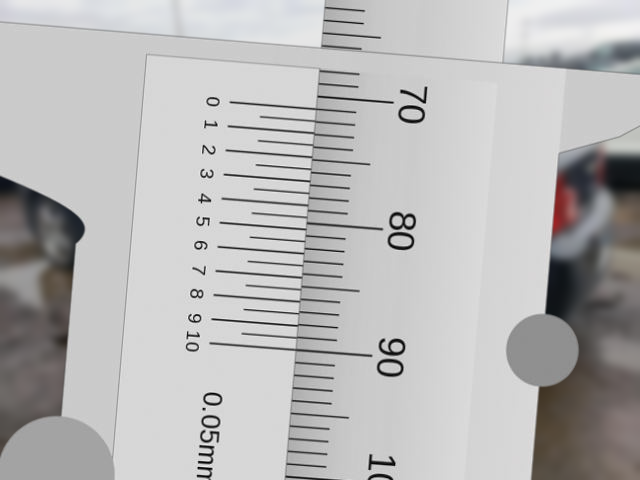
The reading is 71.0mm
